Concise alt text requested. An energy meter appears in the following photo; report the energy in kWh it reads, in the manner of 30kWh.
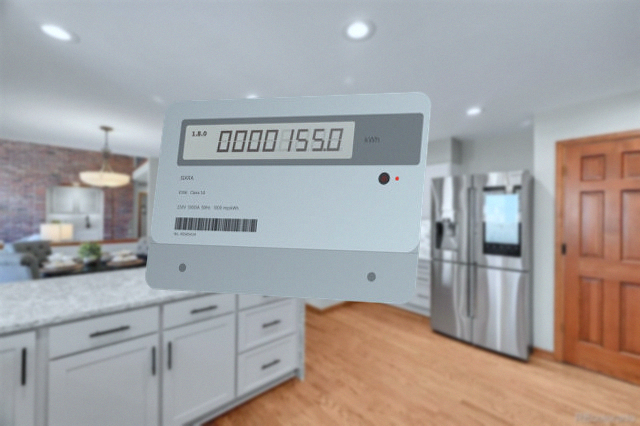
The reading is 155.0kWh
